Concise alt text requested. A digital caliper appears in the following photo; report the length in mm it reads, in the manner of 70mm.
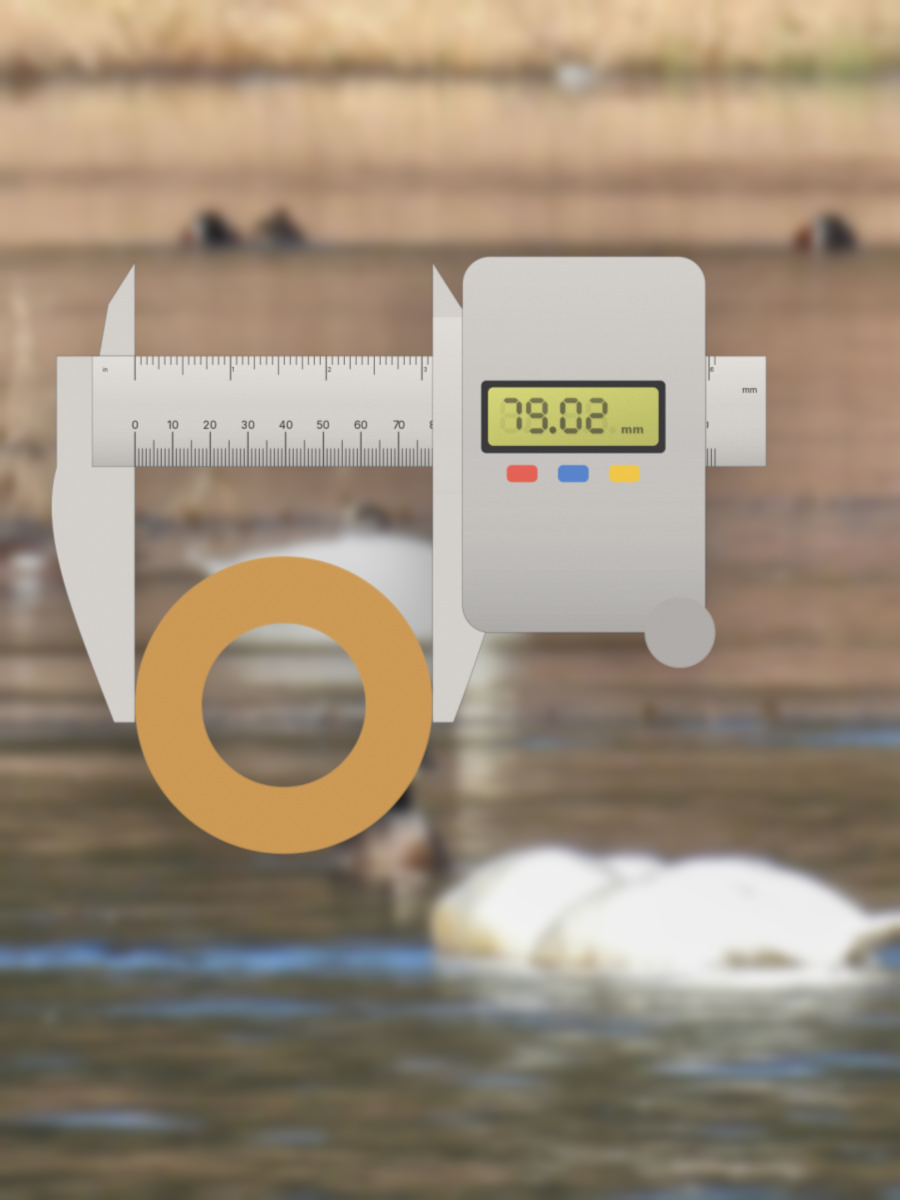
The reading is 79.02mm
